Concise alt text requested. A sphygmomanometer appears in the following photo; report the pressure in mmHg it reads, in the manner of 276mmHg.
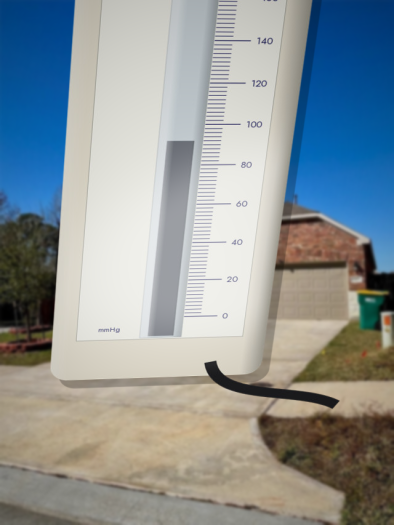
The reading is 92mmHg
